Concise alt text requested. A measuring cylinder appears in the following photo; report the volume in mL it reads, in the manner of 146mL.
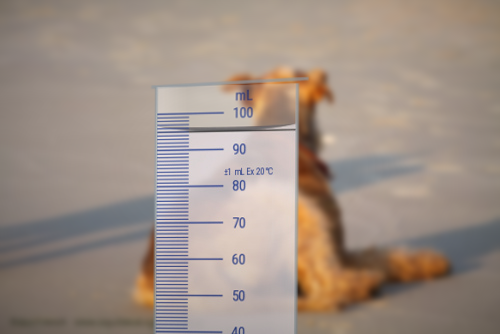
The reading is 95mL
